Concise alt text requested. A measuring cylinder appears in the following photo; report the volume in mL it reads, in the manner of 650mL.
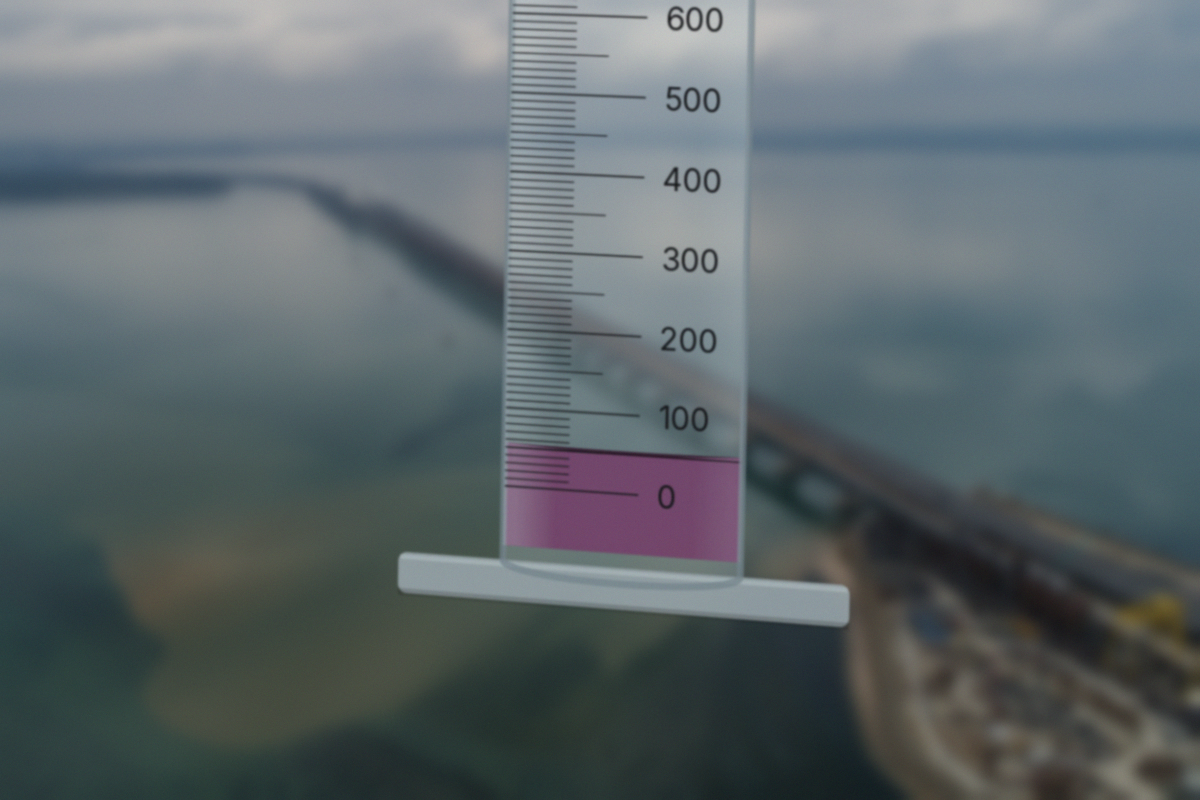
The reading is 50mL
